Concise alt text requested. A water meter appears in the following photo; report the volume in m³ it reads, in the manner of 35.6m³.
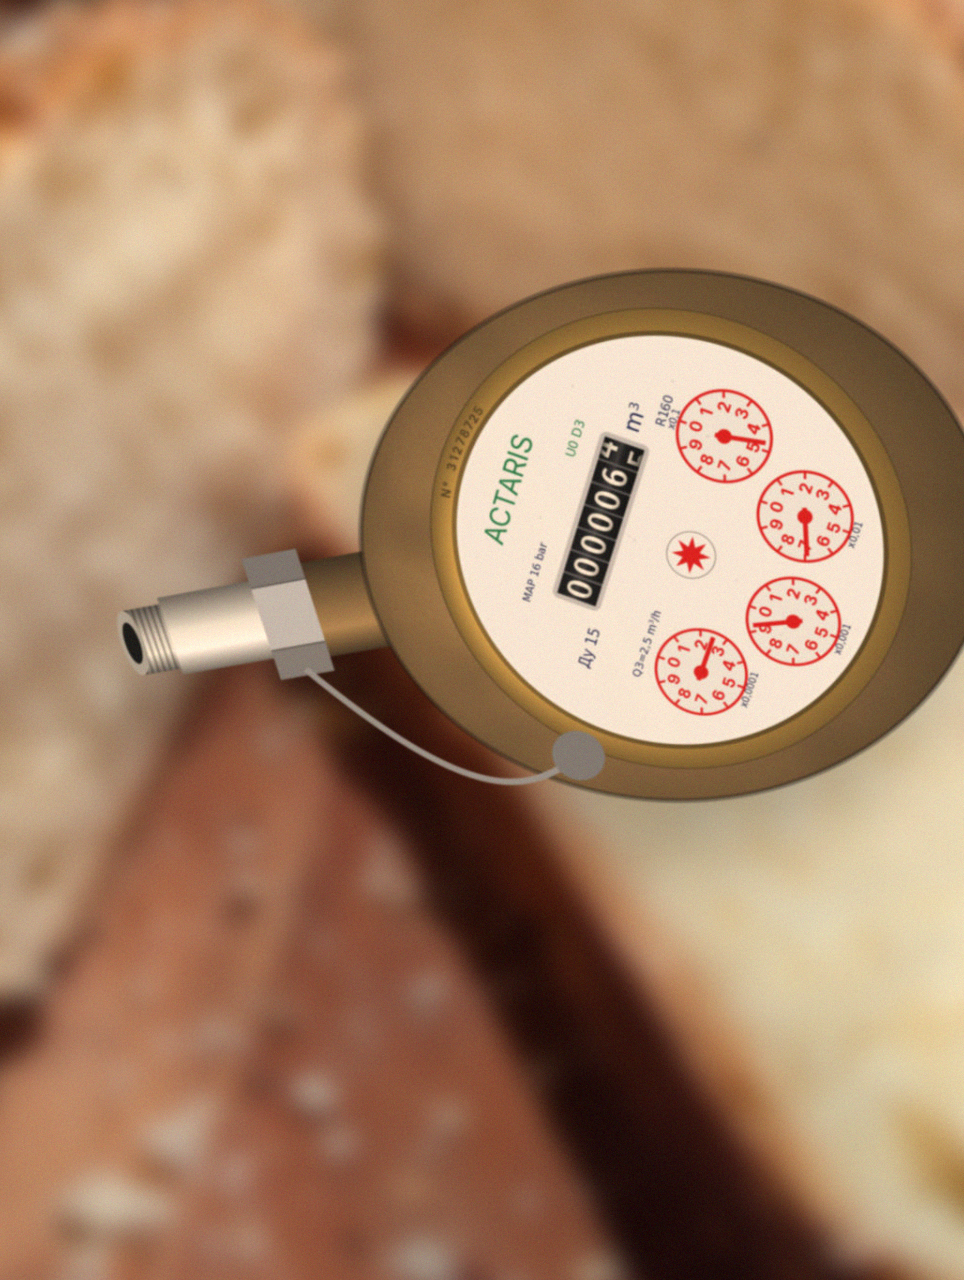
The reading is 64.4692m³
